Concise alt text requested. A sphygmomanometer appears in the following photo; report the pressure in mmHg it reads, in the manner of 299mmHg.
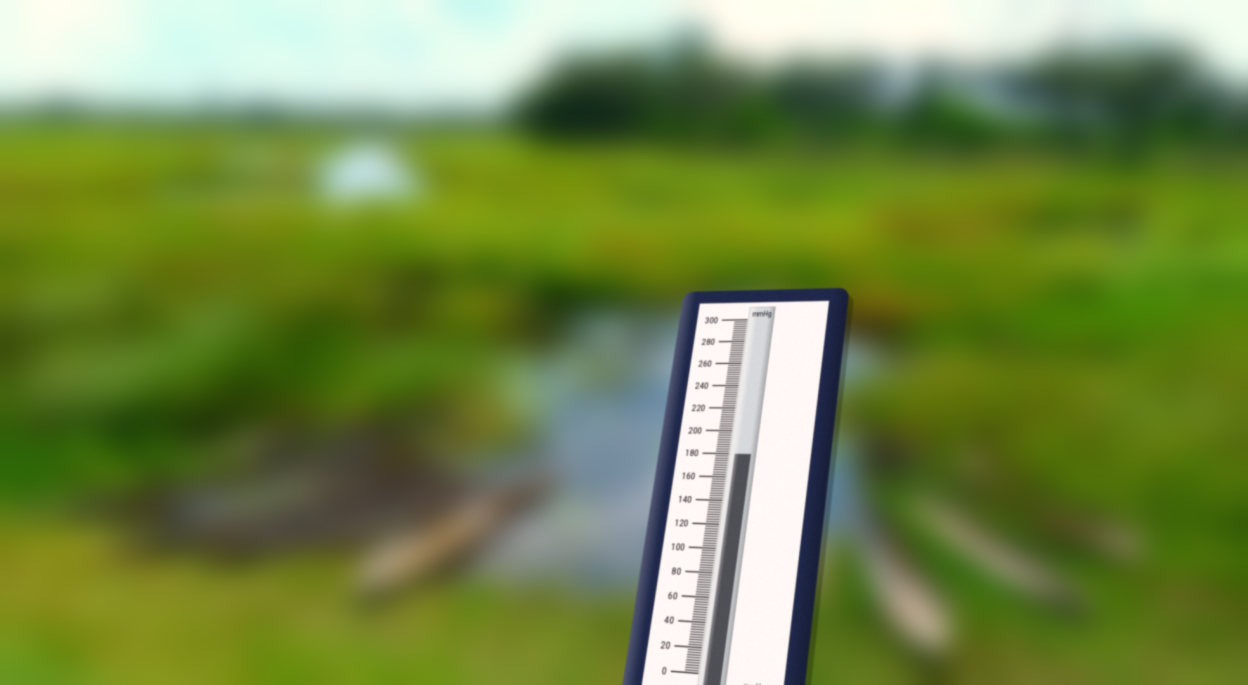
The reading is 180mmHg
